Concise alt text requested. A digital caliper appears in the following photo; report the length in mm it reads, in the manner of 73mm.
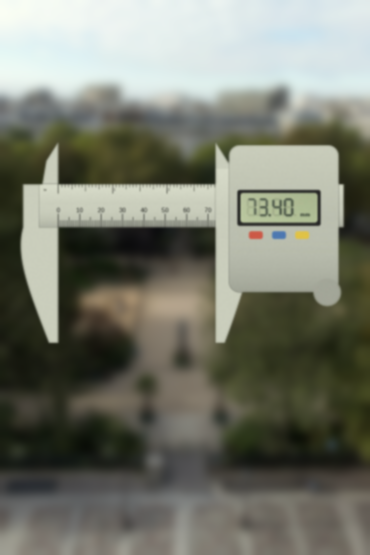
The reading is 73.40mm
